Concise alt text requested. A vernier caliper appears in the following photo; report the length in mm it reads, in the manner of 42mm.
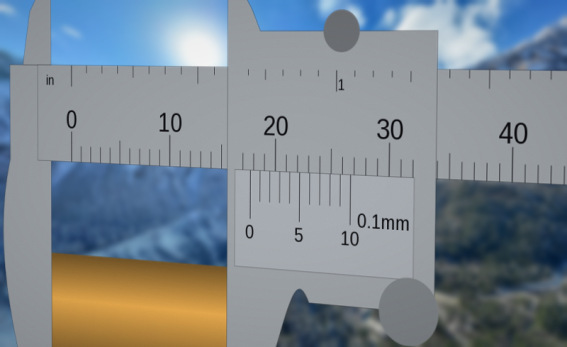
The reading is 17.7mm
